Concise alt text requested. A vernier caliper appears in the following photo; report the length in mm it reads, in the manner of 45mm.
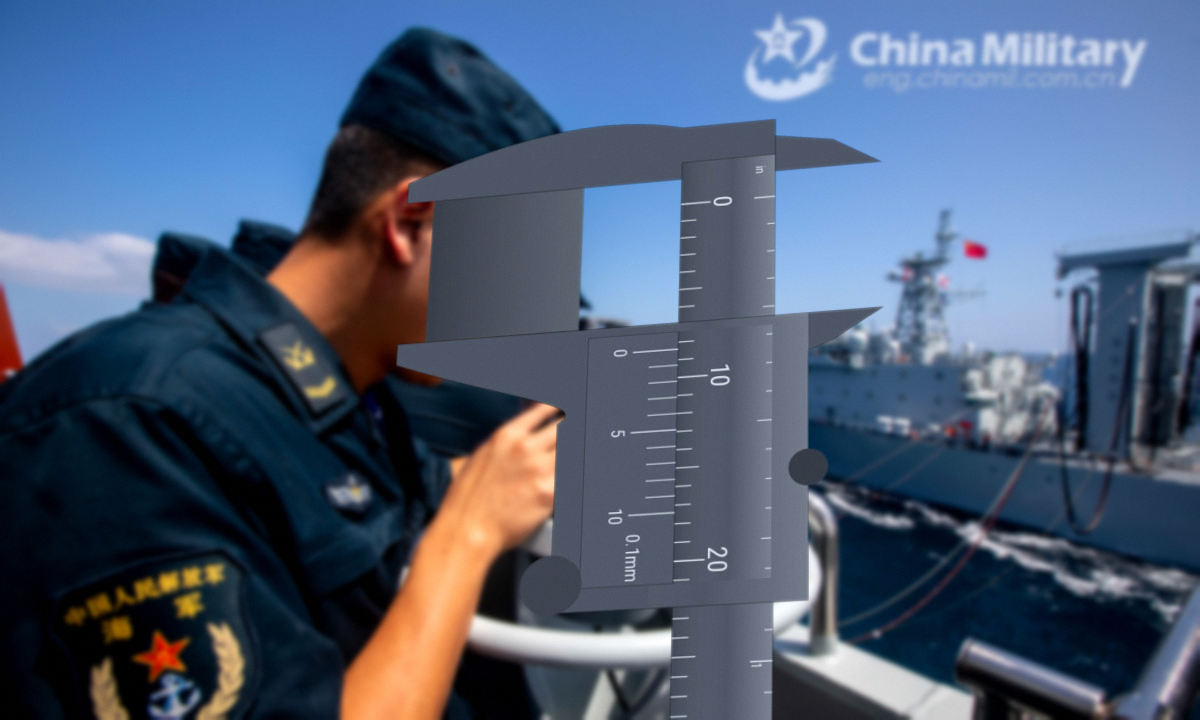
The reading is 8.4mm
